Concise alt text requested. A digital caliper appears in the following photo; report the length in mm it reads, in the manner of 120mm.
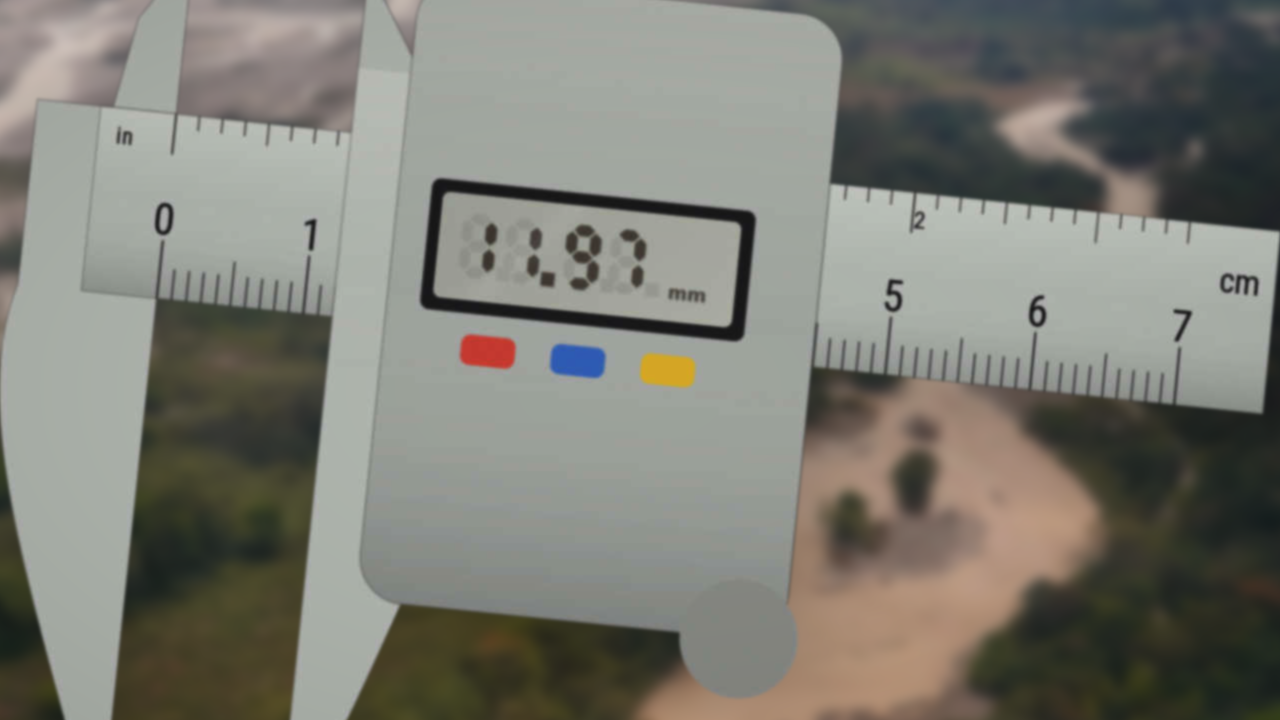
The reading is 11.97mm
